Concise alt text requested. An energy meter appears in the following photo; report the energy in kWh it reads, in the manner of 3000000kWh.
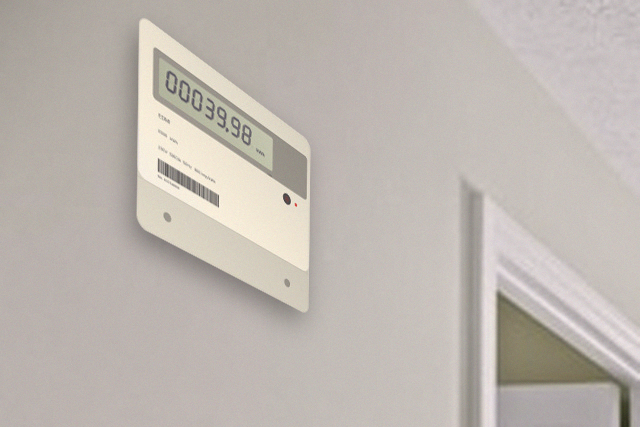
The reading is 39.98kWh
